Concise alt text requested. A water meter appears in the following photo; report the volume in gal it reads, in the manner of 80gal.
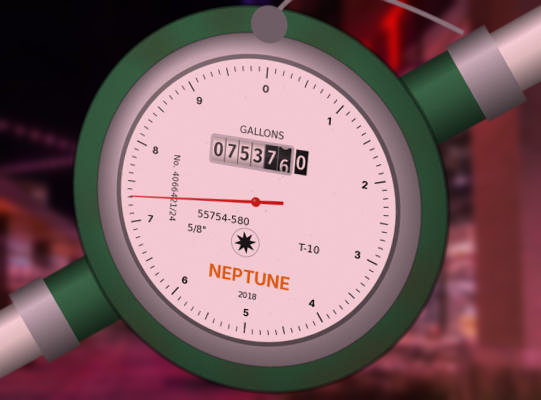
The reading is 753757.3gal
